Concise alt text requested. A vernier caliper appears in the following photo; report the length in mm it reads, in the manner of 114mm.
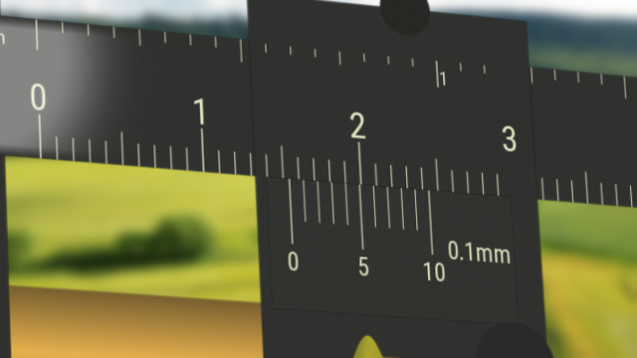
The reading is 15.4mm
